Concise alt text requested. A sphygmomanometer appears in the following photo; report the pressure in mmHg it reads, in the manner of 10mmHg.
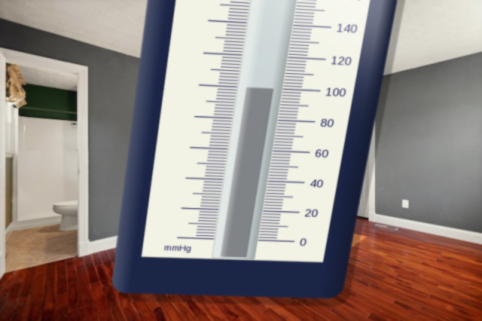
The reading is 100mmHg
